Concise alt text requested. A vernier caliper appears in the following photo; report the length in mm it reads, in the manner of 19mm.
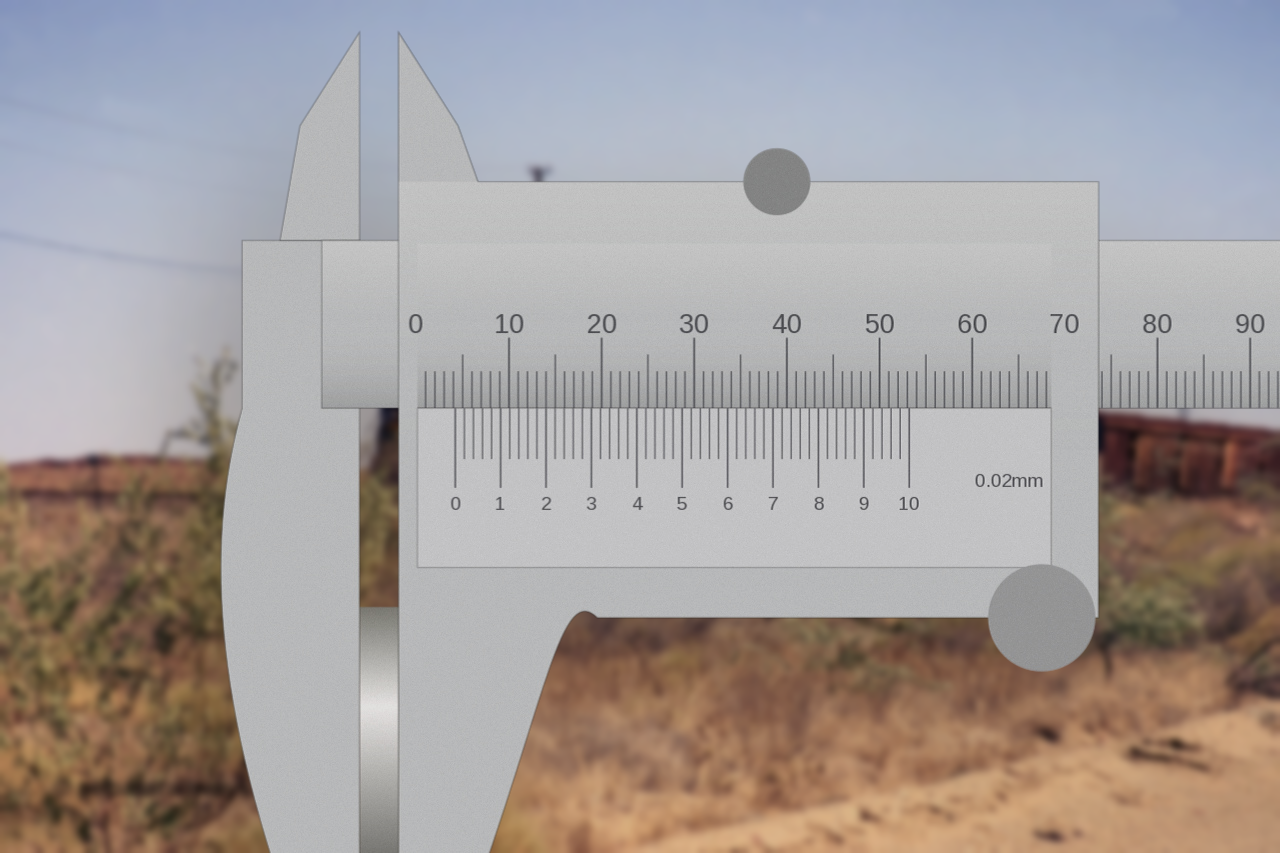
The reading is 4.2mm
